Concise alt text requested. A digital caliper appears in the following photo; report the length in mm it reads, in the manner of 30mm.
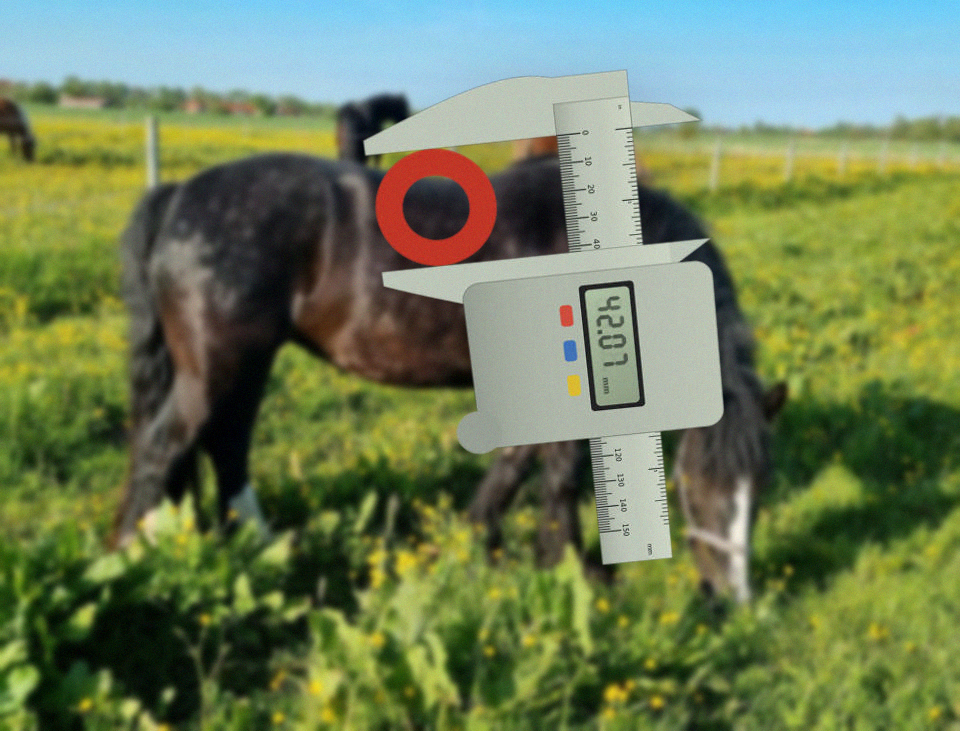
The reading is 42.07mm
